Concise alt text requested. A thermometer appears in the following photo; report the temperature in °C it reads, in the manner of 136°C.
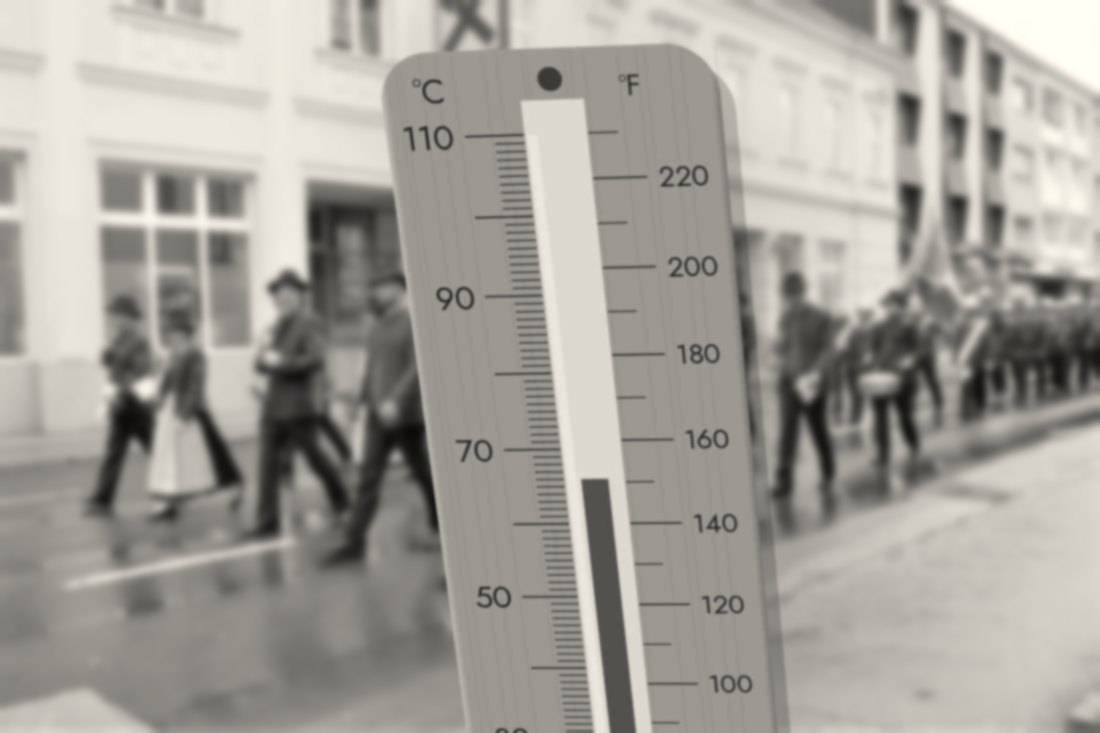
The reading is 66°C
